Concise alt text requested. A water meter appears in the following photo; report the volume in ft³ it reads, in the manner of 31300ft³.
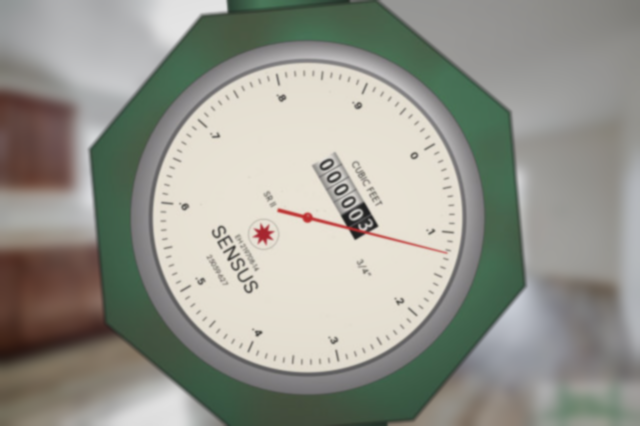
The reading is 3.12ft³
